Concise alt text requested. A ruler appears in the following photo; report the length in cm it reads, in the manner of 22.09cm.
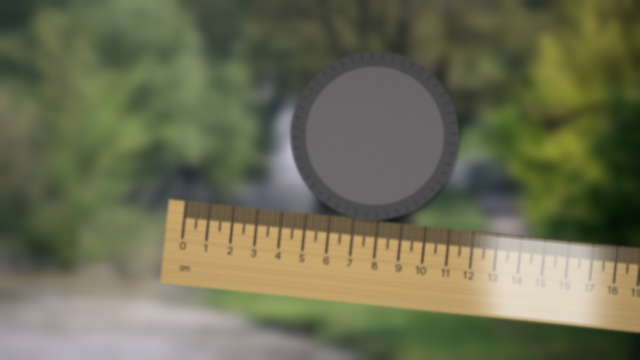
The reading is 7cm
